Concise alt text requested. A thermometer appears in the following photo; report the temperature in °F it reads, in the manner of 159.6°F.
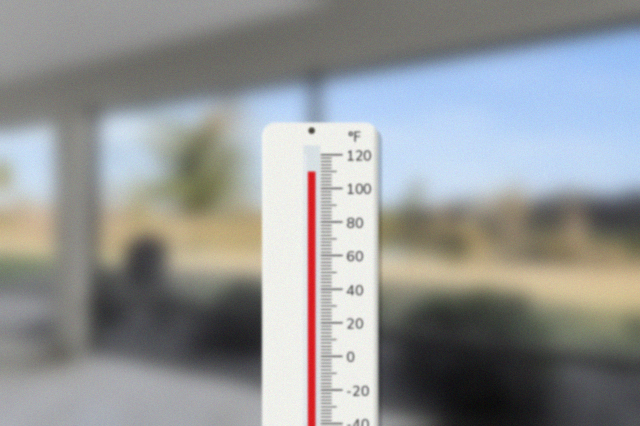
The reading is 110°F
